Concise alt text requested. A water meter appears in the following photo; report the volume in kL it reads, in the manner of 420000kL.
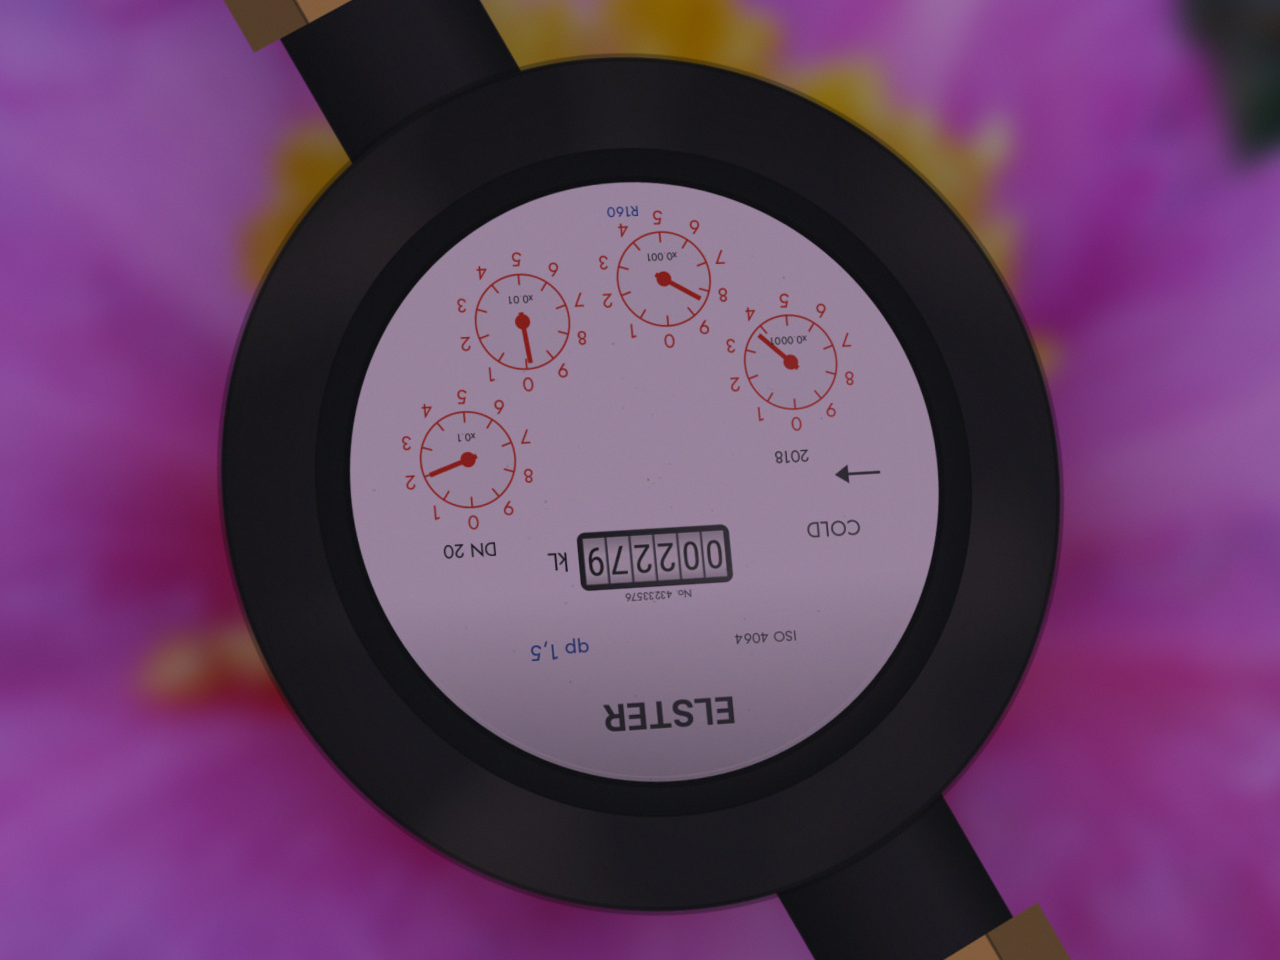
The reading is 2279.1983kL
